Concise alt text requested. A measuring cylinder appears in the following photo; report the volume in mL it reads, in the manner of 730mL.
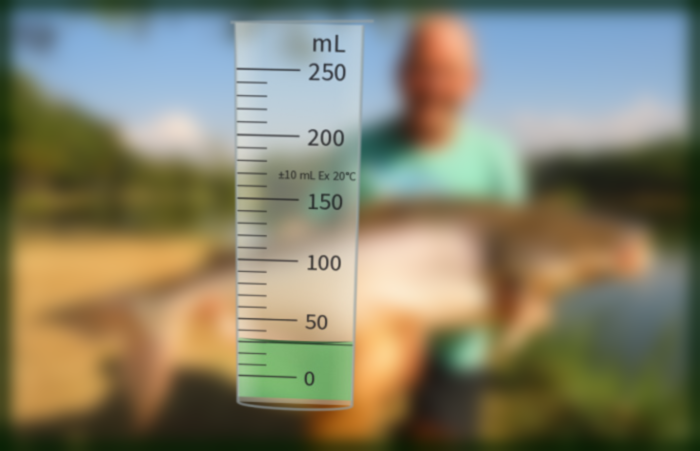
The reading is 30mL
